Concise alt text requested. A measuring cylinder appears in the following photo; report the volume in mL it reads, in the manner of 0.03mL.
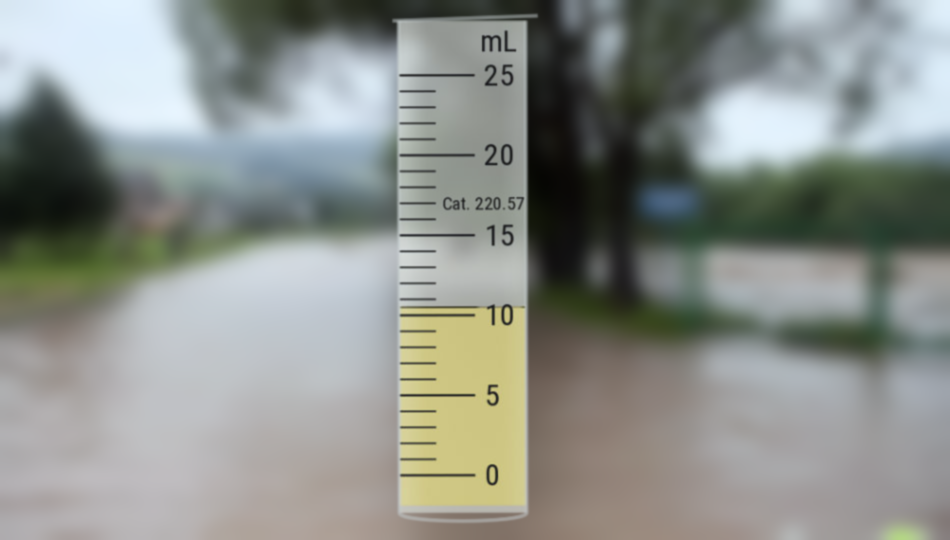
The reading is 10.5mL
